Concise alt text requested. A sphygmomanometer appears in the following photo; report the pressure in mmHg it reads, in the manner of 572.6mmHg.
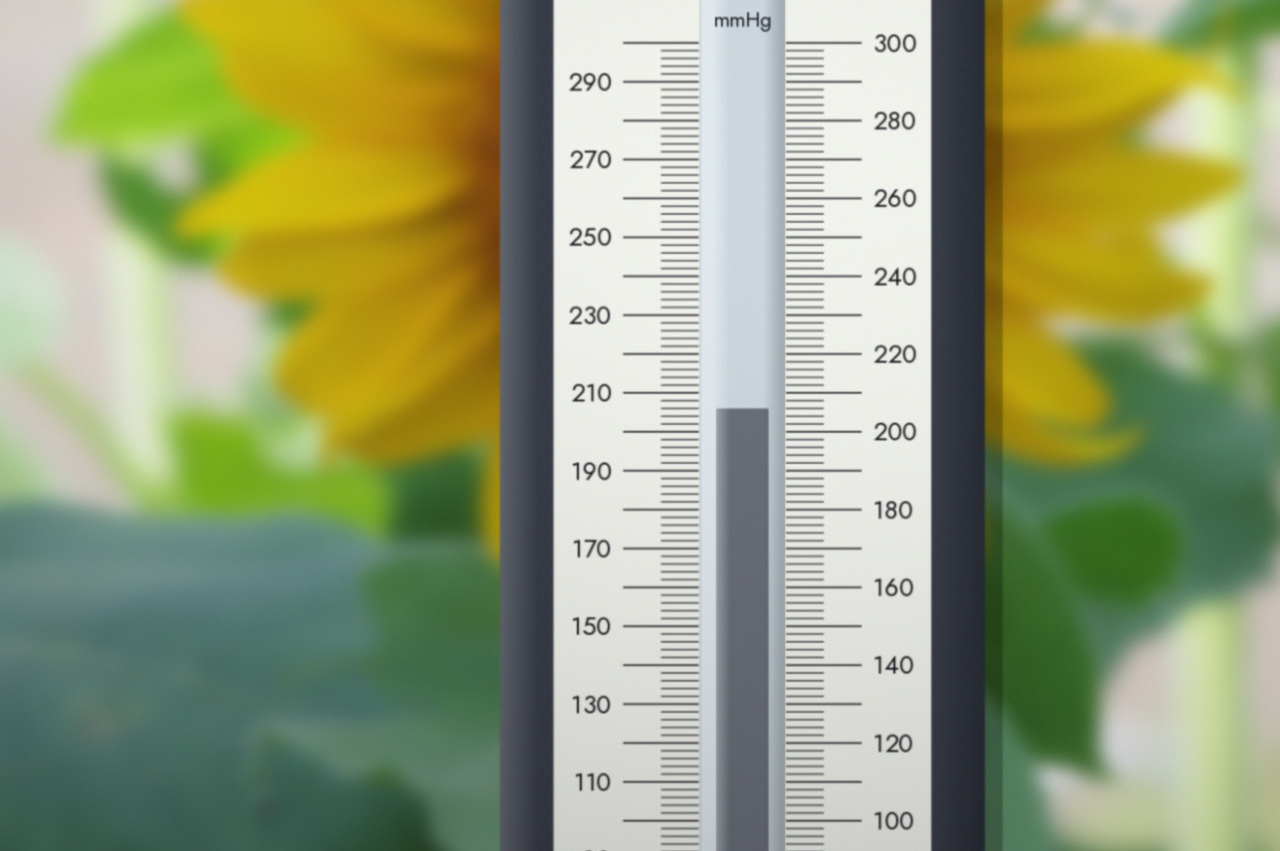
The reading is 206mmHg
